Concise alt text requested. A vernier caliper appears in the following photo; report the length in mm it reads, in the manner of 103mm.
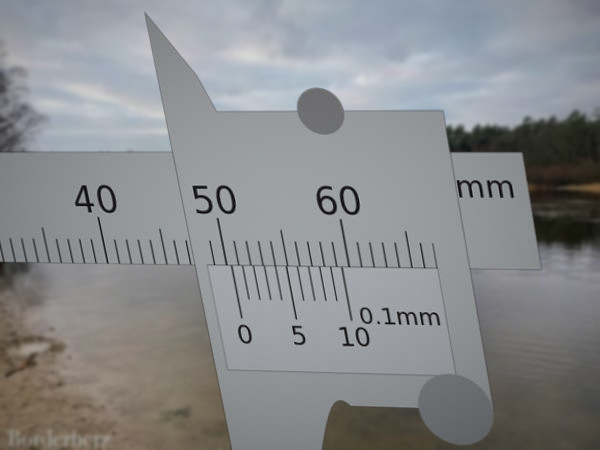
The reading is 50.4mm
